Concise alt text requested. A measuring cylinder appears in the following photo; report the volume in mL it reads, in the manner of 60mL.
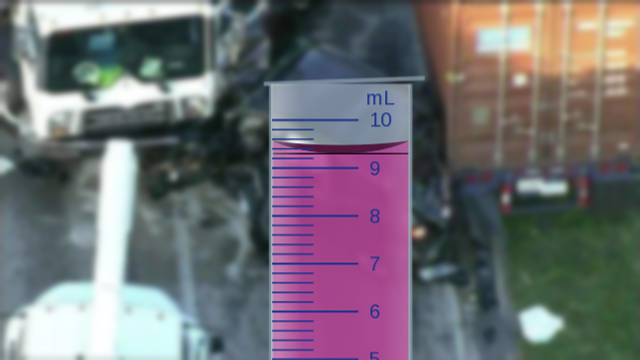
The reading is 9.3mL
